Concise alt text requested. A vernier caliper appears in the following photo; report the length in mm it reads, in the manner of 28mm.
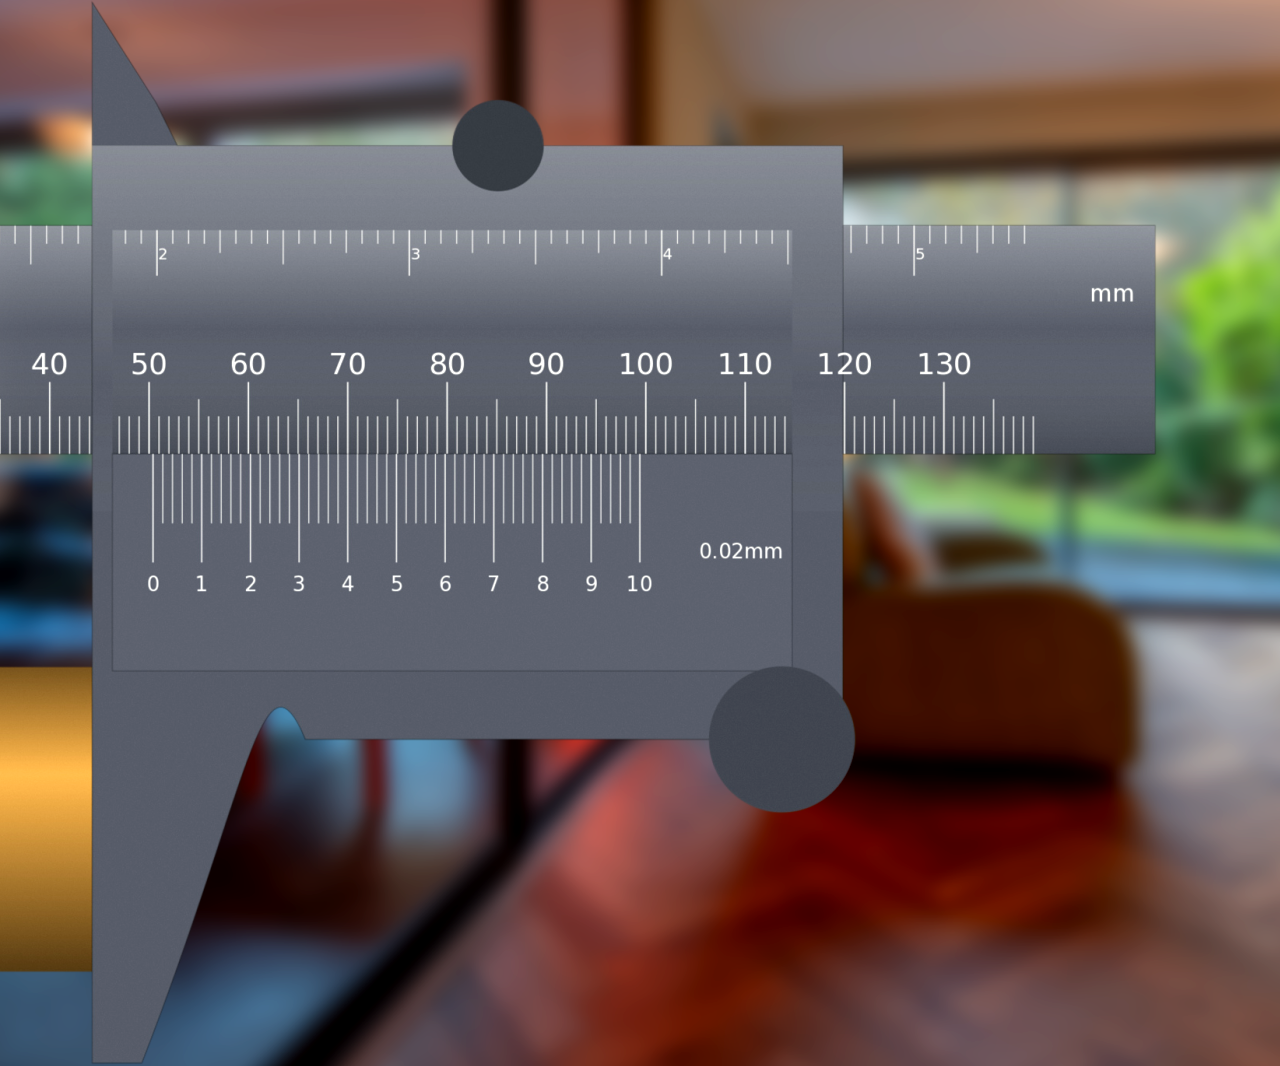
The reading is 50.4mm
